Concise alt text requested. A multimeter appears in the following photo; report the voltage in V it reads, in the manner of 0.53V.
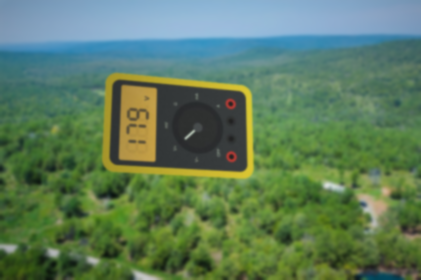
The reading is 179V
